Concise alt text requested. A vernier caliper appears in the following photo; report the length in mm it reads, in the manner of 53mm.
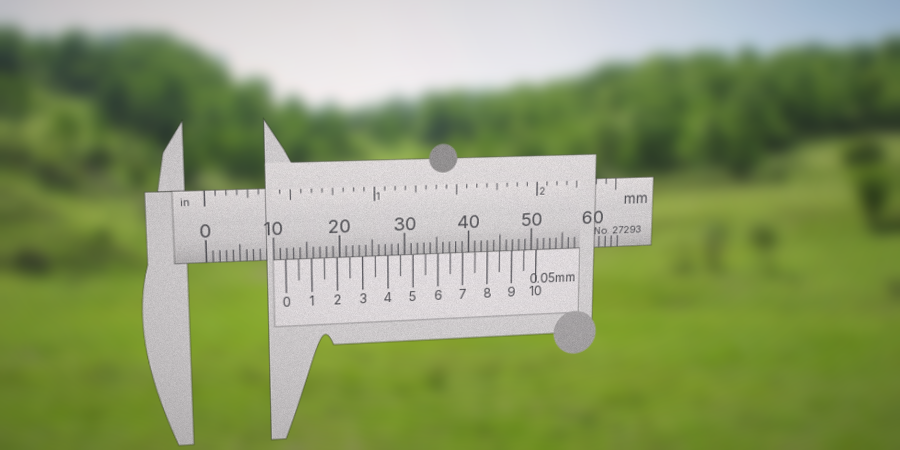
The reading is 11.8mm
